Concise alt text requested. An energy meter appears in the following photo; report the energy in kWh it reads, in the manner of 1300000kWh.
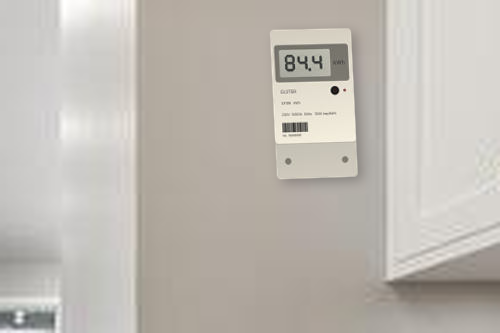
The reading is 84.4kWh
